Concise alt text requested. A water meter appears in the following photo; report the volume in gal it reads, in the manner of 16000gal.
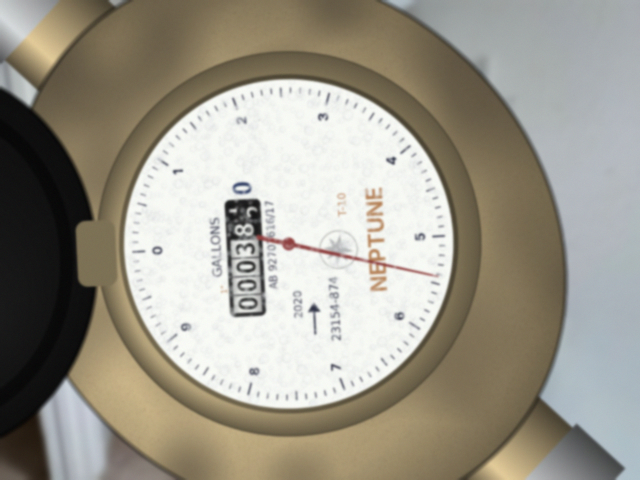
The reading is 3815.4gal
